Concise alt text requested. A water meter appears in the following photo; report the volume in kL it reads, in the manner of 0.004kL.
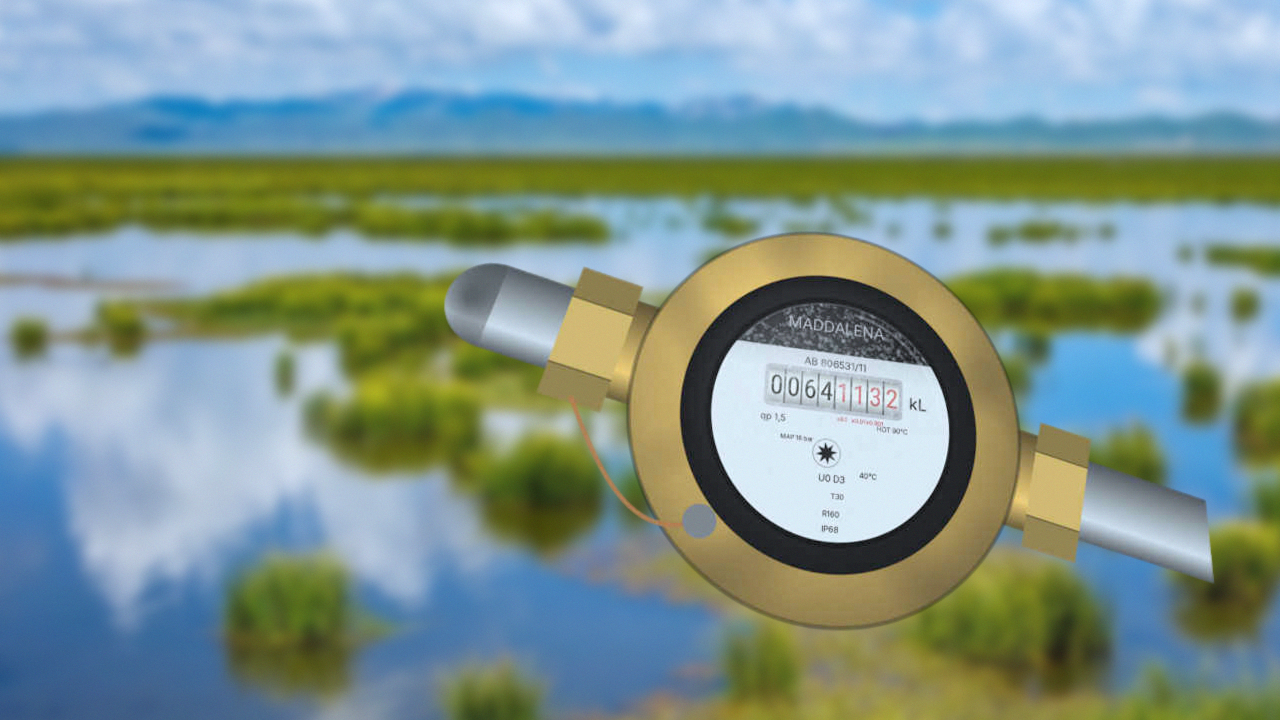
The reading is 64.1132kL
